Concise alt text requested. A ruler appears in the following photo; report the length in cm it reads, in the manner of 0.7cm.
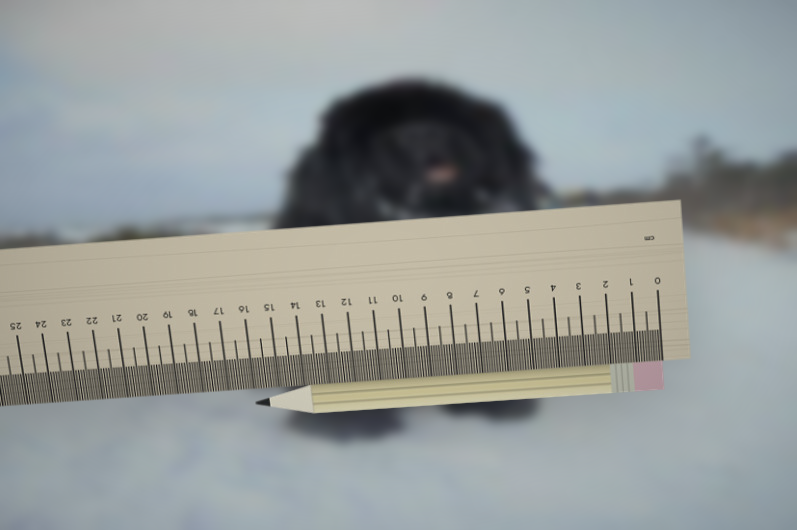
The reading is 16cm
